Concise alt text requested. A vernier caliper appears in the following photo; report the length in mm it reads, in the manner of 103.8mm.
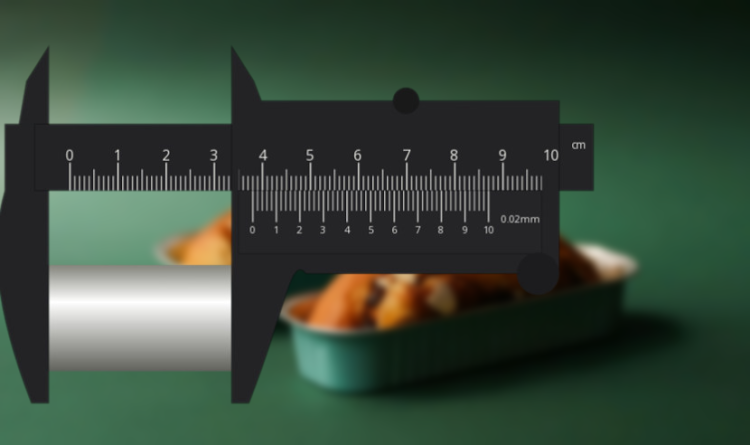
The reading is 38.0mm
